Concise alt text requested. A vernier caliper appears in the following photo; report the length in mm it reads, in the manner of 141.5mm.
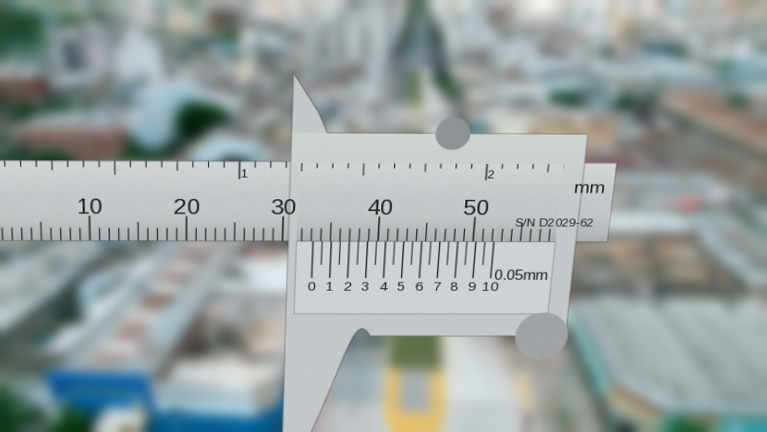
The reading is 33.2mm
